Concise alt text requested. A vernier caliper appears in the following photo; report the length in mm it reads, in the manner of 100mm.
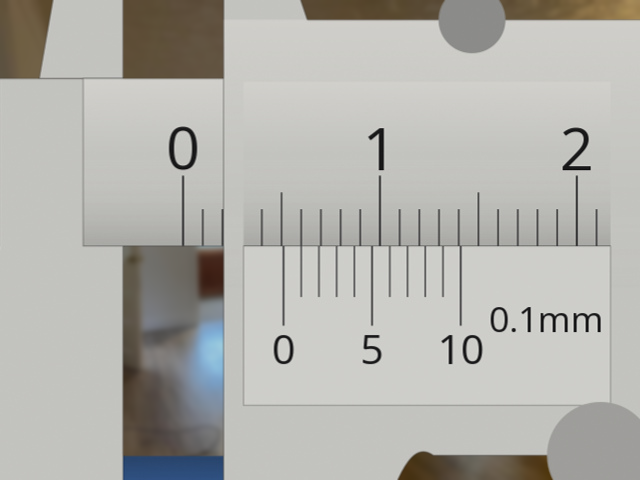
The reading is 5.1mm
